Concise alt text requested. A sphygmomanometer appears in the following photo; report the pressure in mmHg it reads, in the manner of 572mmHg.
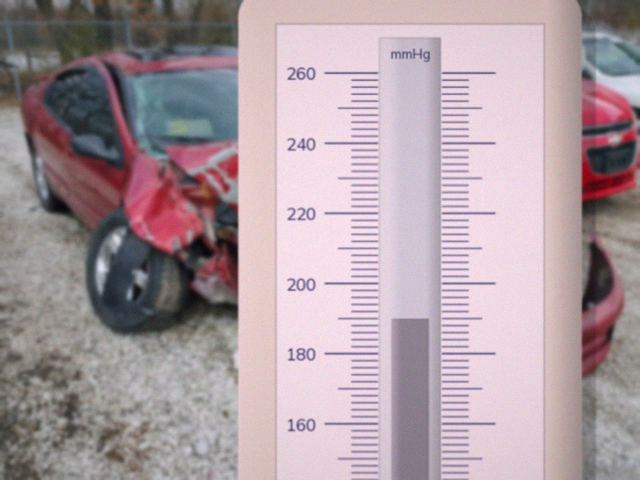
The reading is 190mmHg
